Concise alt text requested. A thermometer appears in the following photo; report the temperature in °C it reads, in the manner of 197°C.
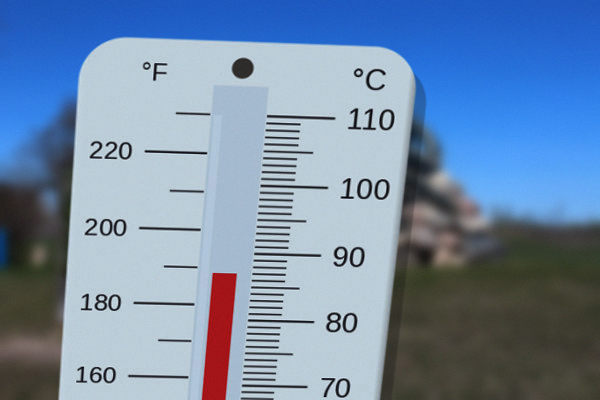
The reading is 87°C
